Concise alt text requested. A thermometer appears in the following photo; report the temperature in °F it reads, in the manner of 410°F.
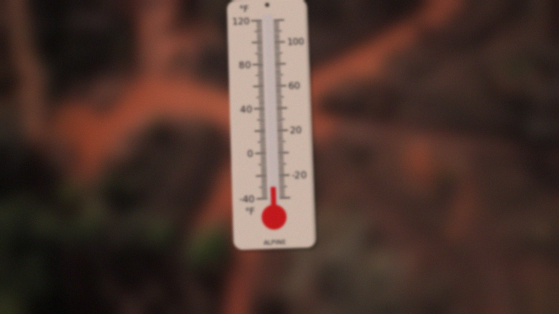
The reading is -30°F
